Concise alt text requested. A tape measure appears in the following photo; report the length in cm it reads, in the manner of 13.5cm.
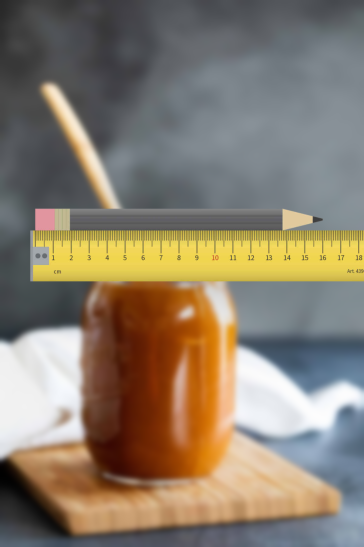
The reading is 16cm
